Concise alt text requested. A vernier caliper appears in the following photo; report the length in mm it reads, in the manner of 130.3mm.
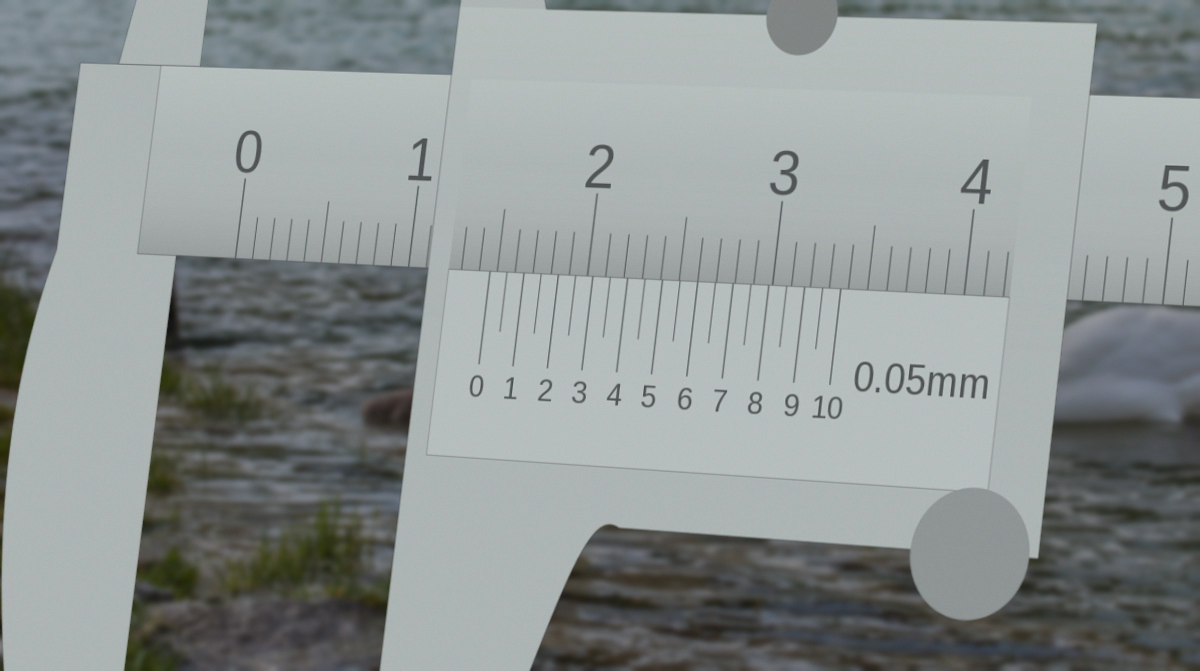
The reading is 14.6mm
